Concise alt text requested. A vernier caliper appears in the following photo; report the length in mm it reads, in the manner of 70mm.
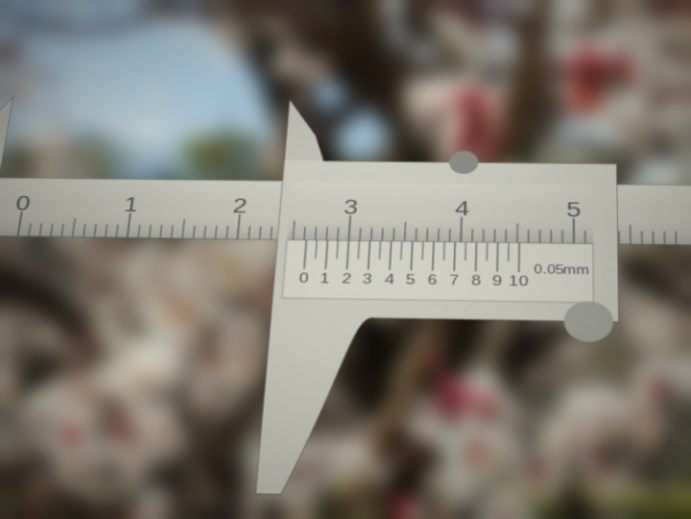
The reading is 26.2mm
